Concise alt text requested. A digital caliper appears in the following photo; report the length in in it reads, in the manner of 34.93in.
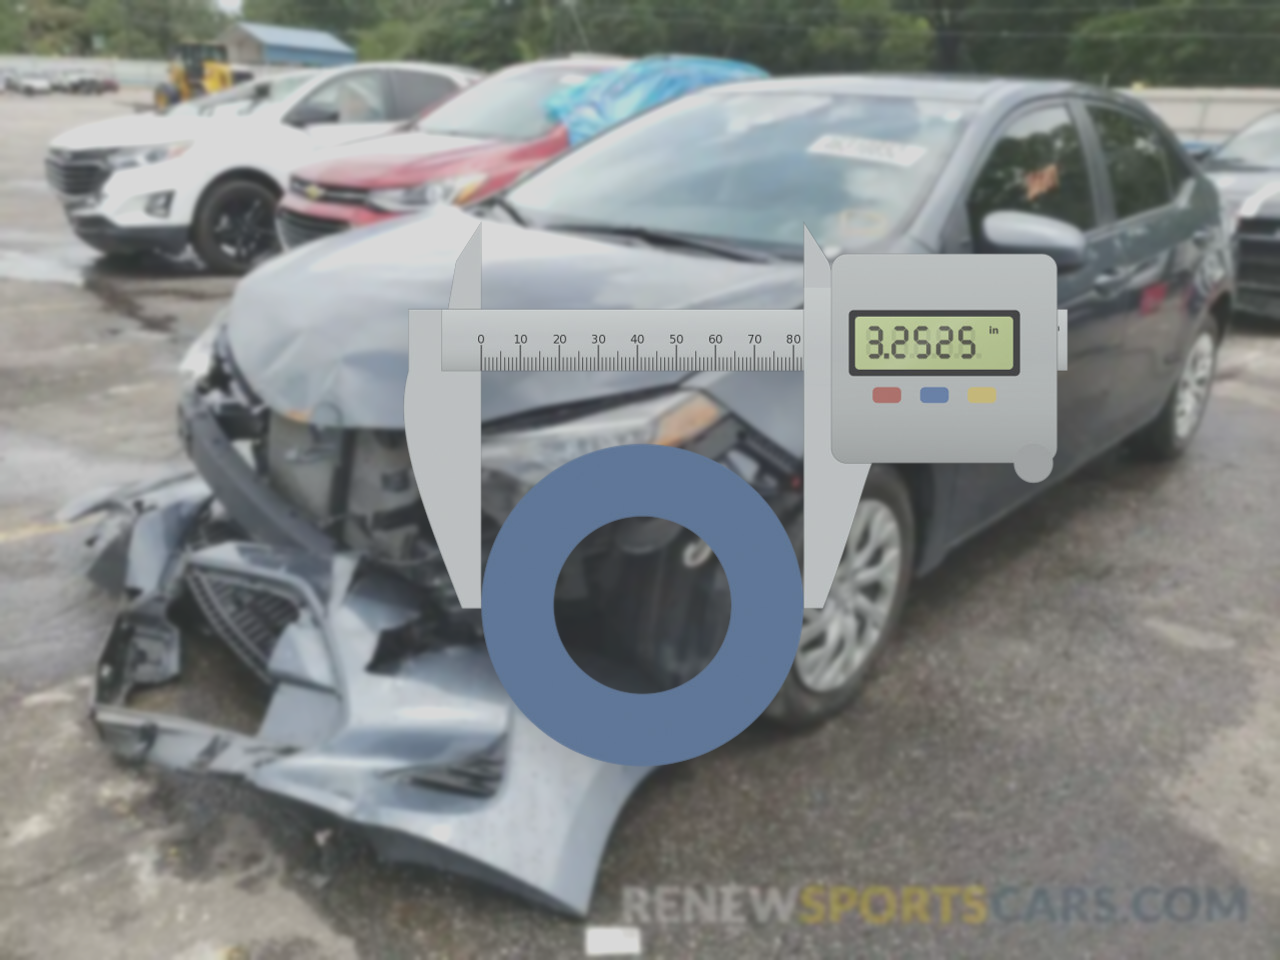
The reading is 3.2525in
